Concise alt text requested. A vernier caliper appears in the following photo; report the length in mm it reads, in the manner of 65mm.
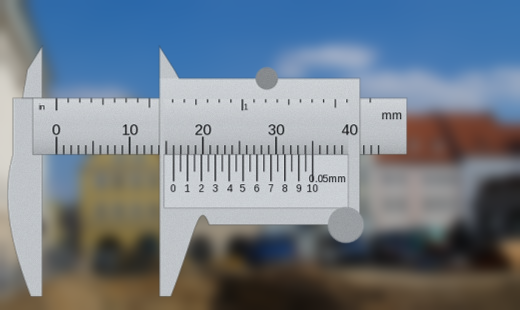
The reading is 16.0mm
